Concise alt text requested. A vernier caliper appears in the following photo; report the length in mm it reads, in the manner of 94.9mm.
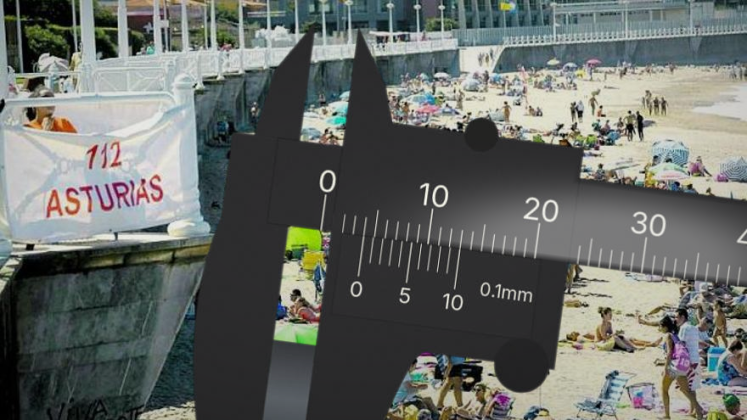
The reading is 4.0mm
